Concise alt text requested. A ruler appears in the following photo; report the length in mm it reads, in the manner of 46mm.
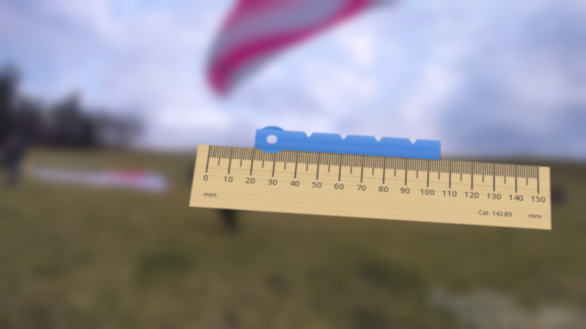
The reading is 85mm
